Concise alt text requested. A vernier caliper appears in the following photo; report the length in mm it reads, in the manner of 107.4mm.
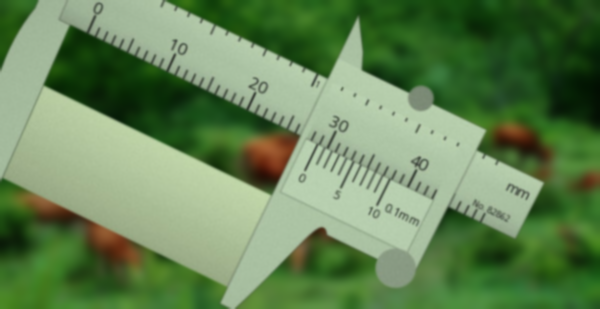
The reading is 28.8mm
